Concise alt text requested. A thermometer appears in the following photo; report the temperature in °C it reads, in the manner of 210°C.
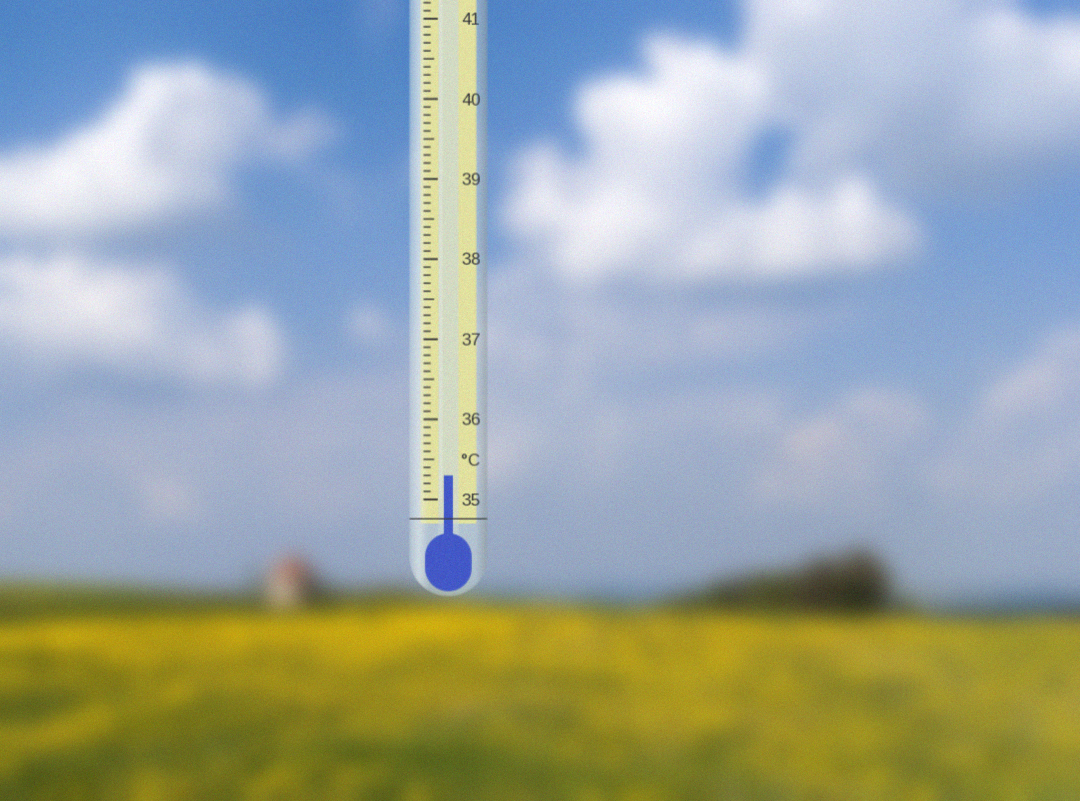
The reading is 35.3°C
